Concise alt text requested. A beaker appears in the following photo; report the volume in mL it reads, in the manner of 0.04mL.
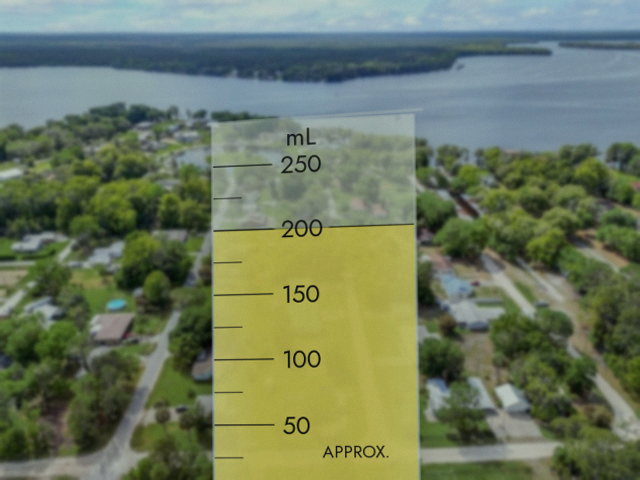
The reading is 200mL
